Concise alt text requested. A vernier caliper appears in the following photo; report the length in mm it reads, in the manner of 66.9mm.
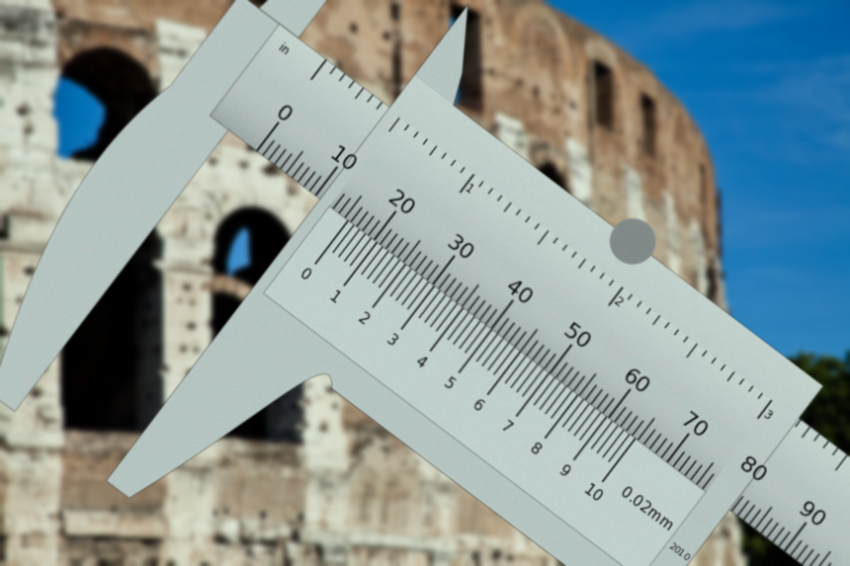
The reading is 15.6mm
